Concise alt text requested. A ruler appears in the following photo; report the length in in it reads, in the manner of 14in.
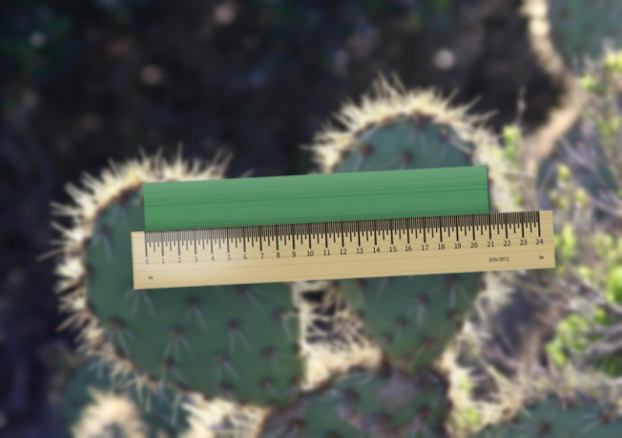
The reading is 21in
